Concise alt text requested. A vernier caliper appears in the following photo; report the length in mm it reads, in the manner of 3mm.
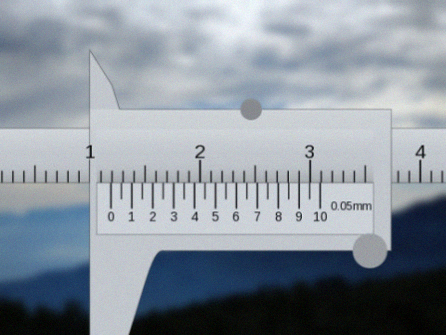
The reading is 11.9mm
